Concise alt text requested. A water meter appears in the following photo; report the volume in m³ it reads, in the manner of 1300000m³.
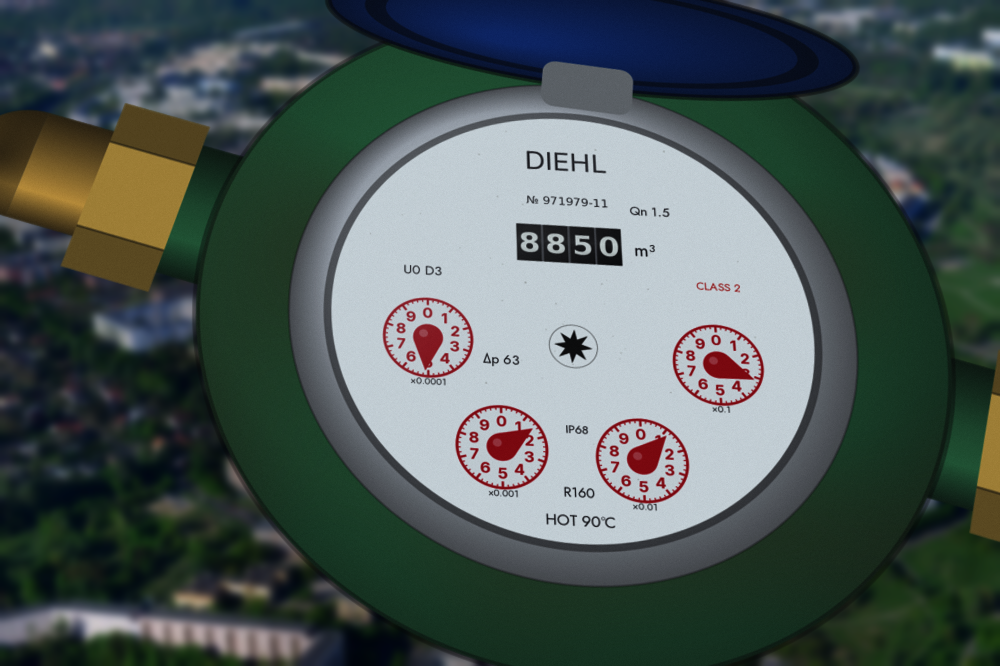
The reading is 8850.3115m³
